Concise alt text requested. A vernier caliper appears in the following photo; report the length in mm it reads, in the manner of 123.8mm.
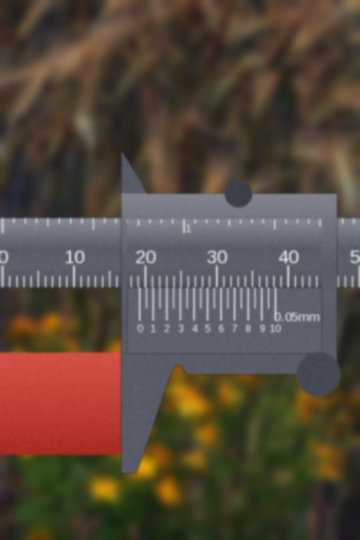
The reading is 19.2mm
